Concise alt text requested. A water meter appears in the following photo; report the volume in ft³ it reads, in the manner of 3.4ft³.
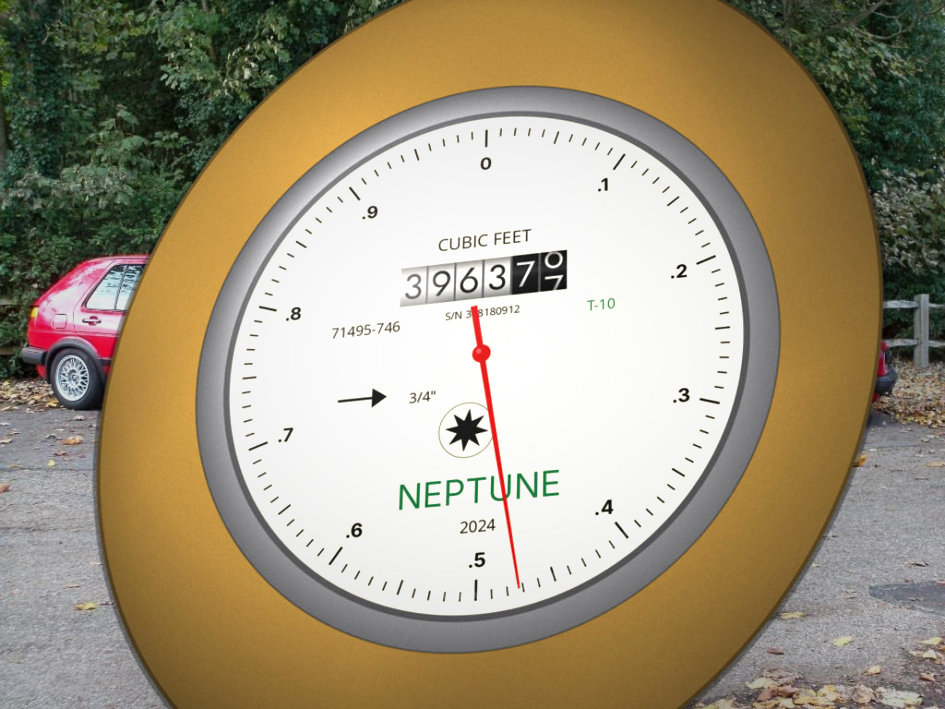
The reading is 396376.47ft³
